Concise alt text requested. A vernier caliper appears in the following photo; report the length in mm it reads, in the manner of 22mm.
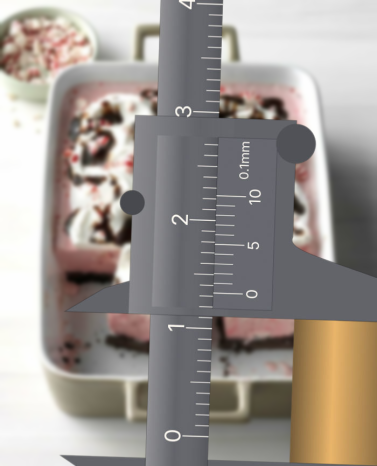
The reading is 13.3mm
